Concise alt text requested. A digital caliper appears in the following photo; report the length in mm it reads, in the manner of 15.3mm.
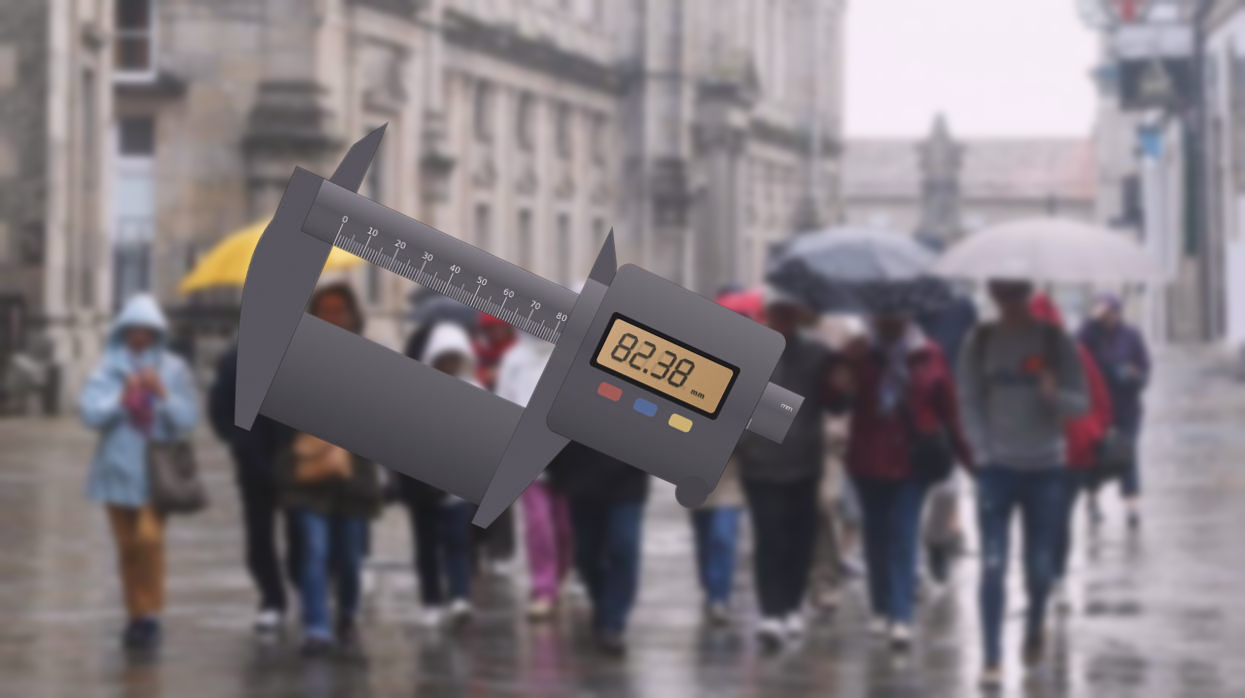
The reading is 82.38mm
